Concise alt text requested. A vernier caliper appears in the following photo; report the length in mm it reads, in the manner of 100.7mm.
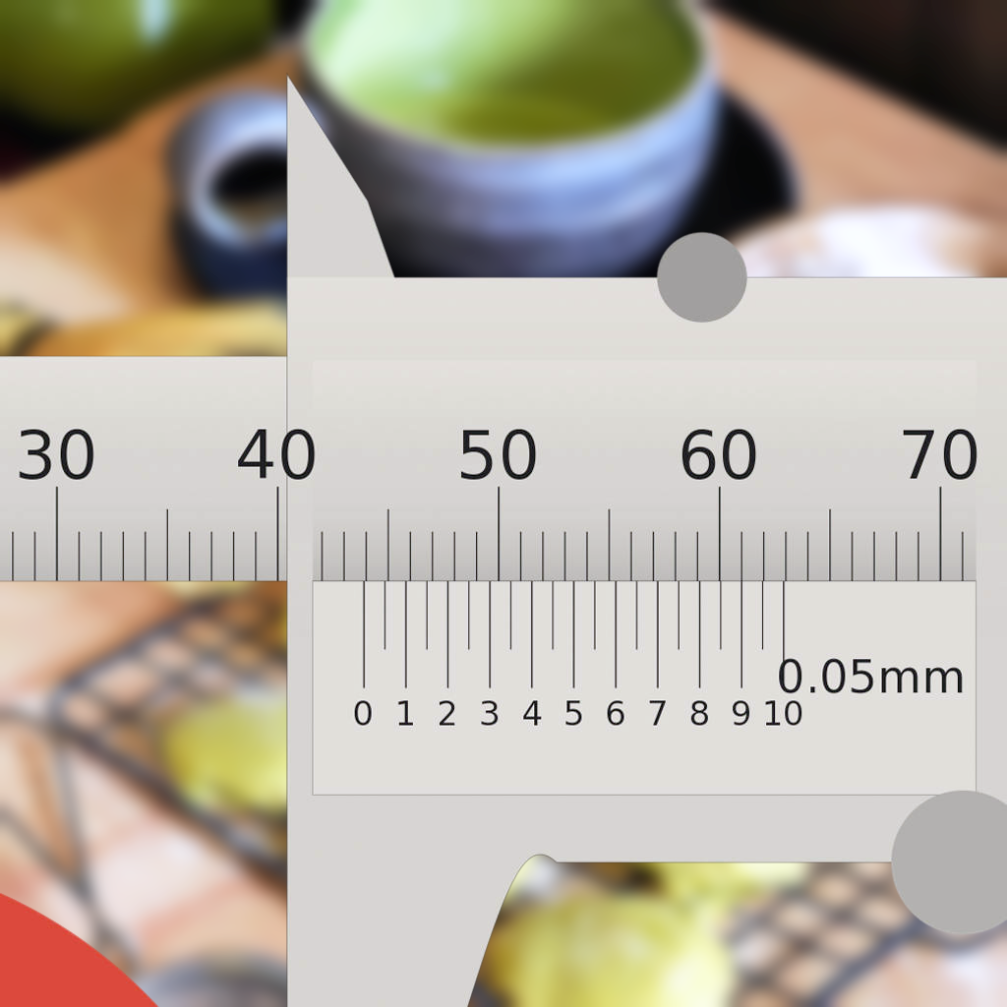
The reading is 43.90mm
